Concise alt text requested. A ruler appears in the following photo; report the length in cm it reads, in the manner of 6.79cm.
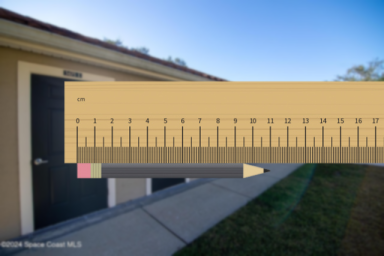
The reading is 11cm
